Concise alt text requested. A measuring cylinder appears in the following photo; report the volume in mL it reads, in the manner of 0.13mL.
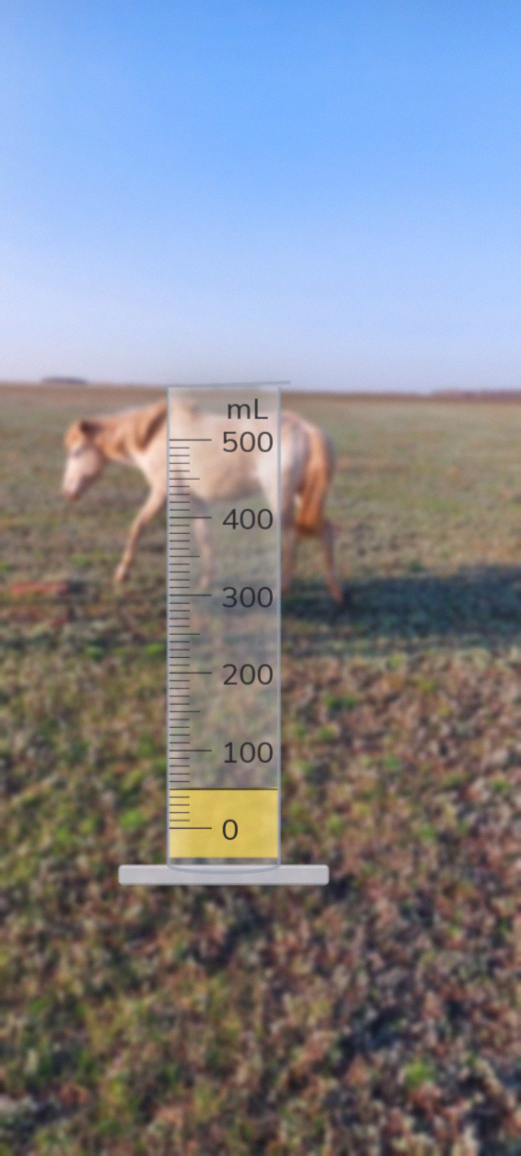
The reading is 50mL
